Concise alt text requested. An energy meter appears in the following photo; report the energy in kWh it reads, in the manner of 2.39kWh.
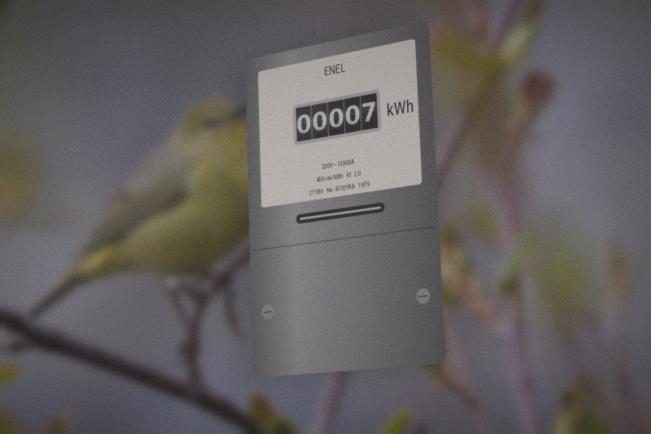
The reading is 7kWh
